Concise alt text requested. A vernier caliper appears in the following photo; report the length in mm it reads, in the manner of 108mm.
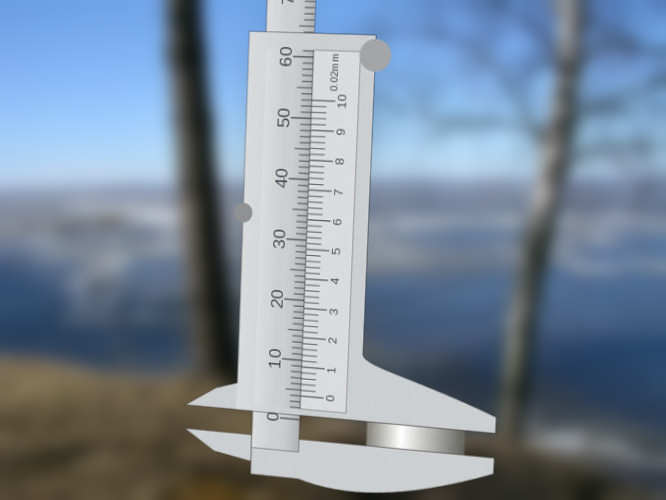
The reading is 4.0mm
